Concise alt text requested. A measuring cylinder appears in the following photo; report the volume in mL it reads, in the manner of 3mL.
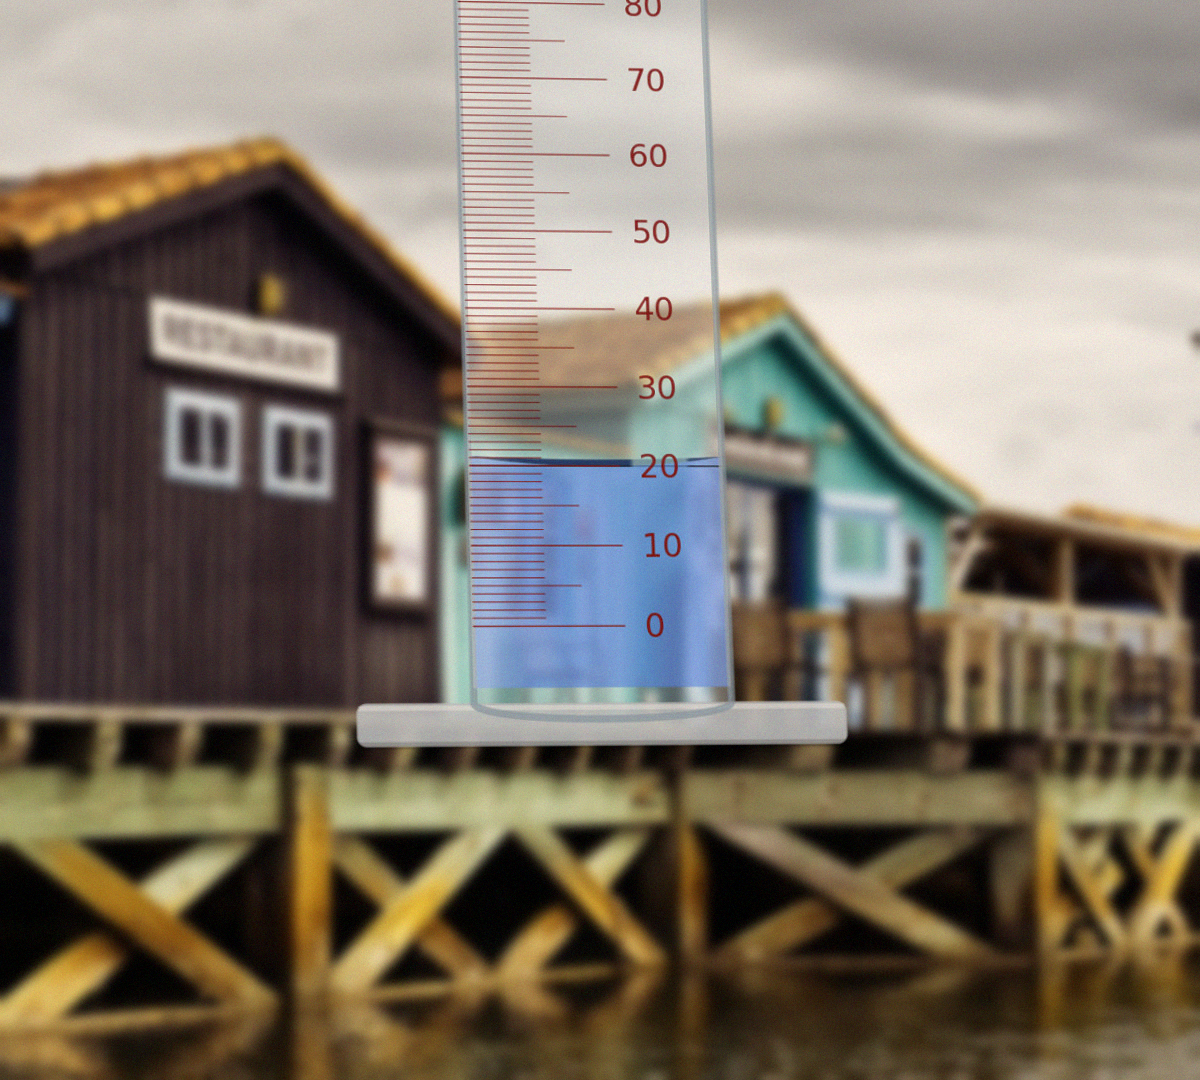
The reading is 20mL
